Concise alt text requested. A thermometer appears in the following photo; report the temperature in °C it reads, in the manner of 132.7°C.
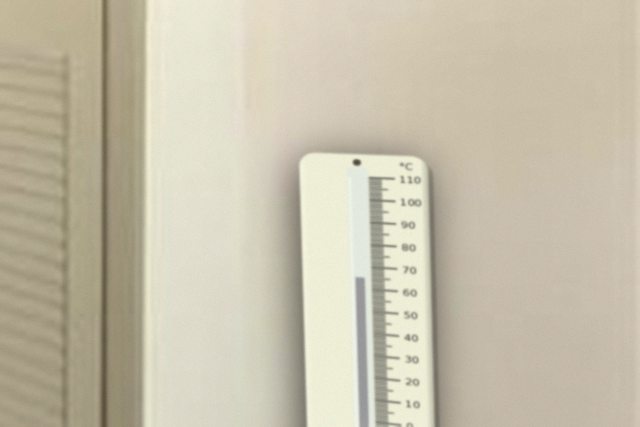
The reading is 65°C
